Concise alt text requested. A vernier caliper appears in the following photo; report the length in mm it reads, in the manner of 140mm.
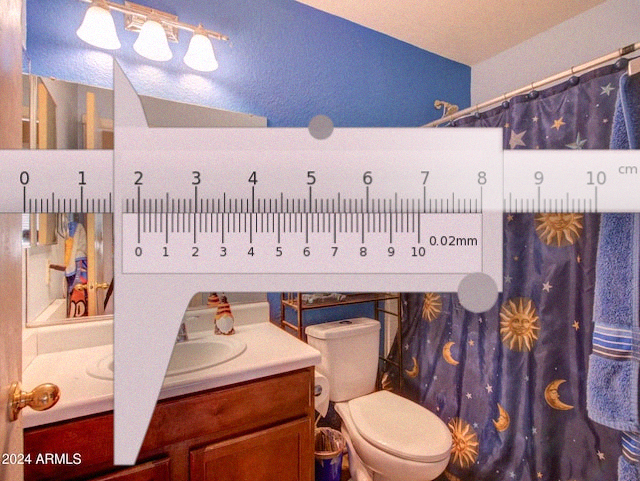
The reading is 20.0mm
